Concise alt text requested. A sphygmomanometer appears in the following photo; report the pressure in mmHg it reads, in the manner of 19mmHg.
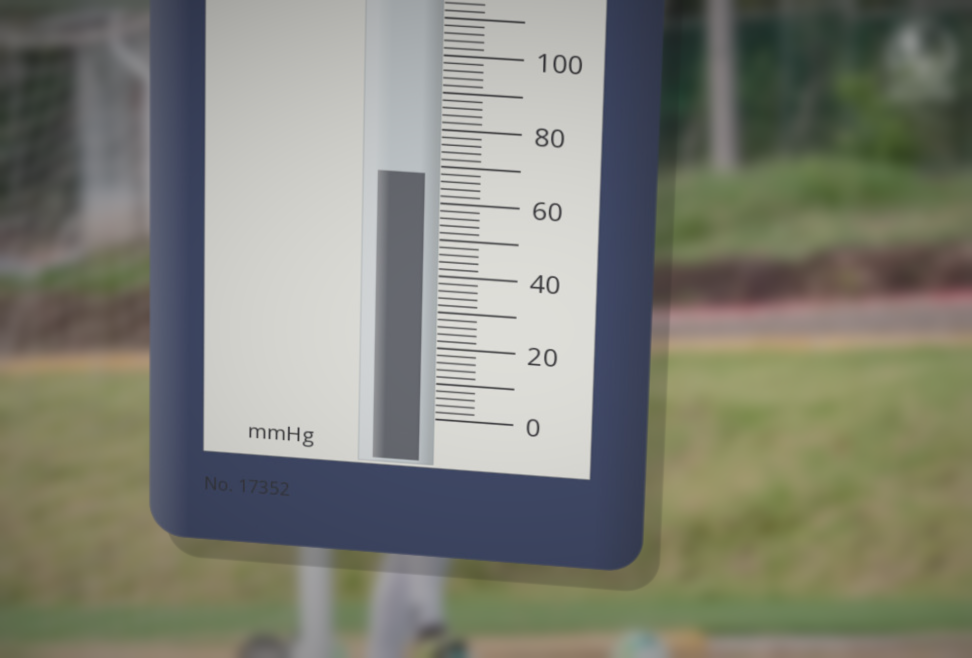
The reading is 68mmHg
